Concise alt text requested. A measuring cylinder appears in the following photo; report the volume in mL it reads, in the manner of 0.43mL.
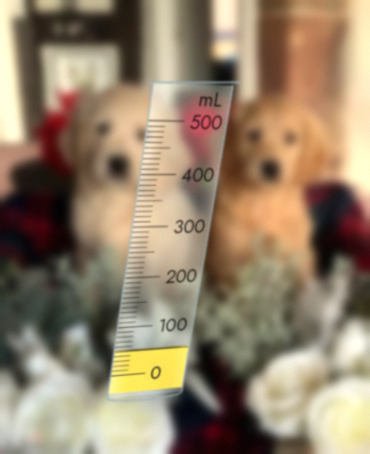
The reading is 50mL
